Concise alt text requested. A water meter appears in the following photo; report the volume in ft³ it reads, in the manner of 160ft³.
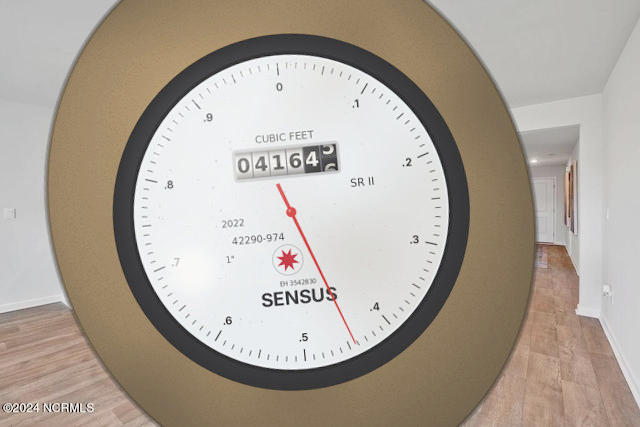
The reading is 41645.44ft³
